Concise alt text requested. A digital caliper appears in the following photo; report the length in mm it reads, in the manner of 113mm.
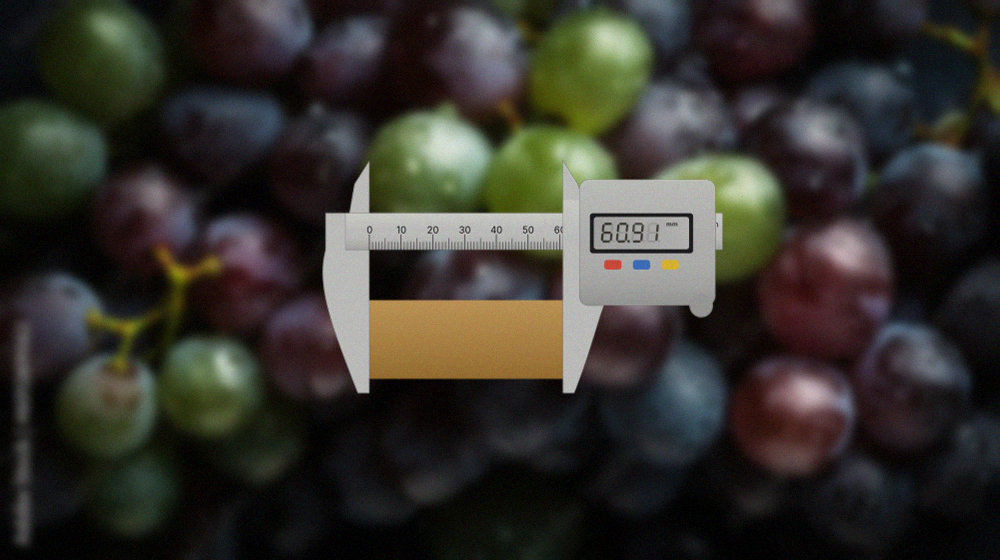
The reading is 60.91mm
